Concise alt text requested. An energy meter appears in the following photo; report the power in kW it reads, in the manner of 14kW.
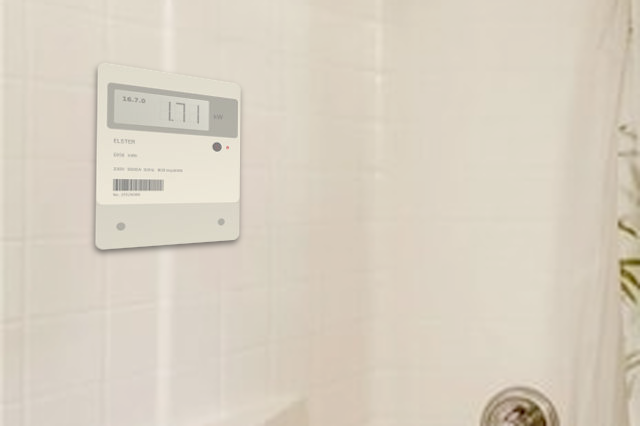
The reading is 1.71kW
